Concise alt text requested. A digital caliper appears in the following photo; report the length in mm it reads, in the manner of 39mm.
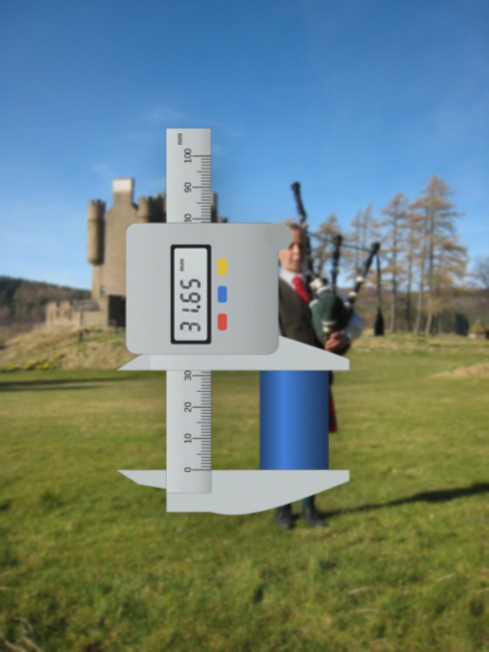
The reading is 31.65mm
